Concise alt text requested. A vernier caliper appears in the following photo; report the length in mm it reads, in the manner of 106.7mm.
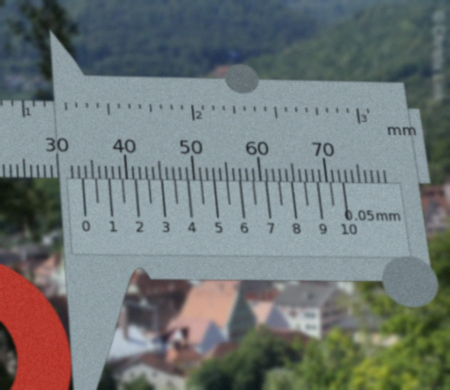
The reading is 33.5mm
